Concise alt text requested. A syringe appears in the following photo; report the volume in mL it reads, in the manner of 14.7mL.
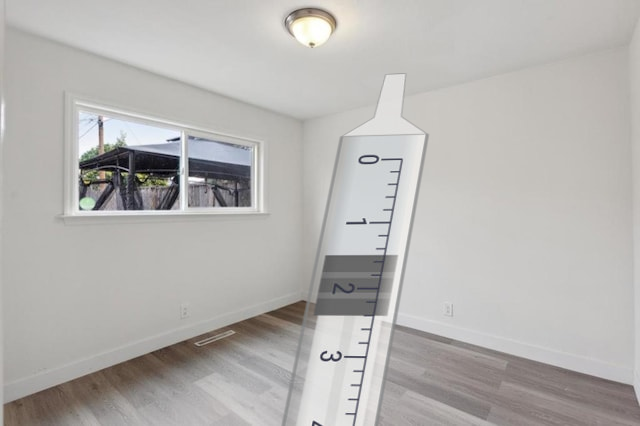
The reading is 1.5mL
